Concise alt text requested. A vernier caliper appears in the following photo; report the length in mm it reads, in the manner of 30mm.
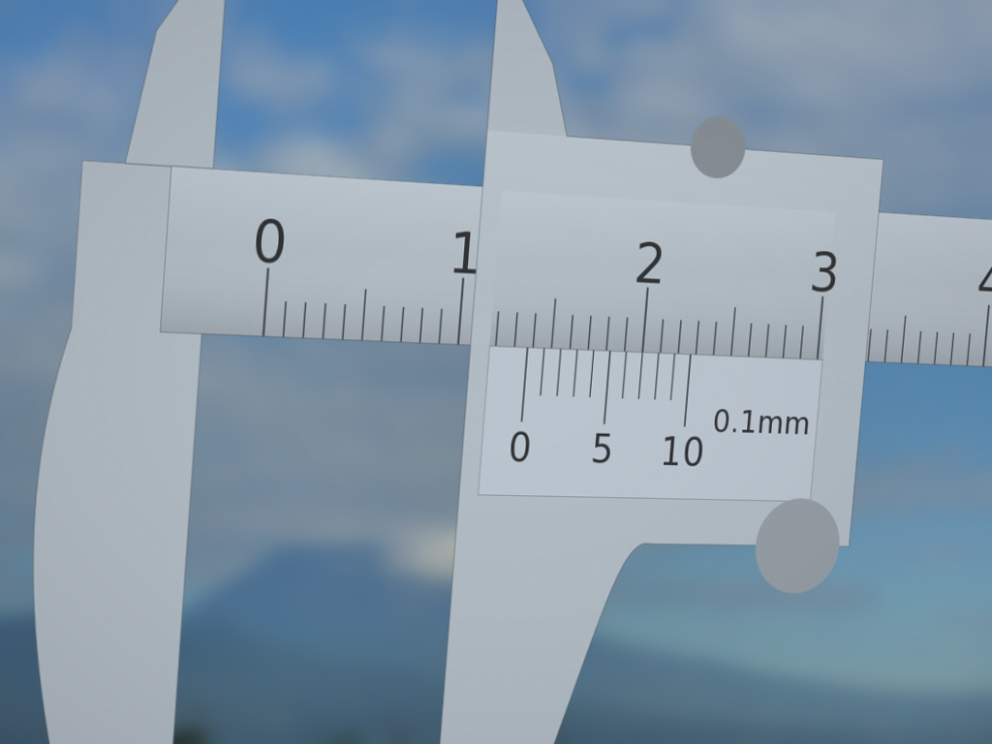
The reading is 13.7mm
